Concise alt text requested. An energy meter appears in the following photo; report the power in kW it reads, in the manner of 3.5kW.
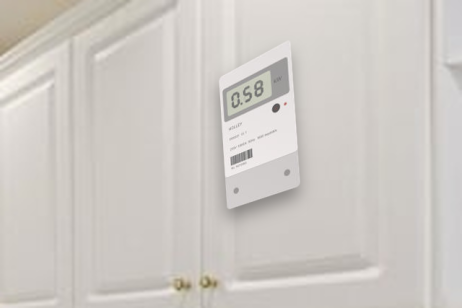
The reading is 0.58kW
